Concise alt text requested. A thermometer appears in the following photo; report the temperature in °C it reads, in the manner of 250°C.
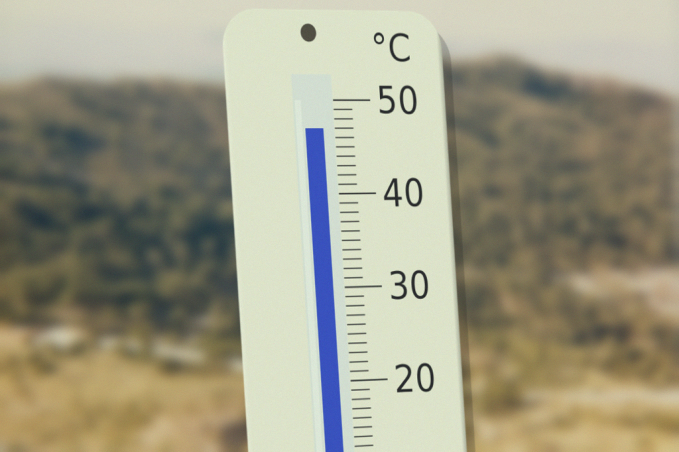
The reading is 47°C
